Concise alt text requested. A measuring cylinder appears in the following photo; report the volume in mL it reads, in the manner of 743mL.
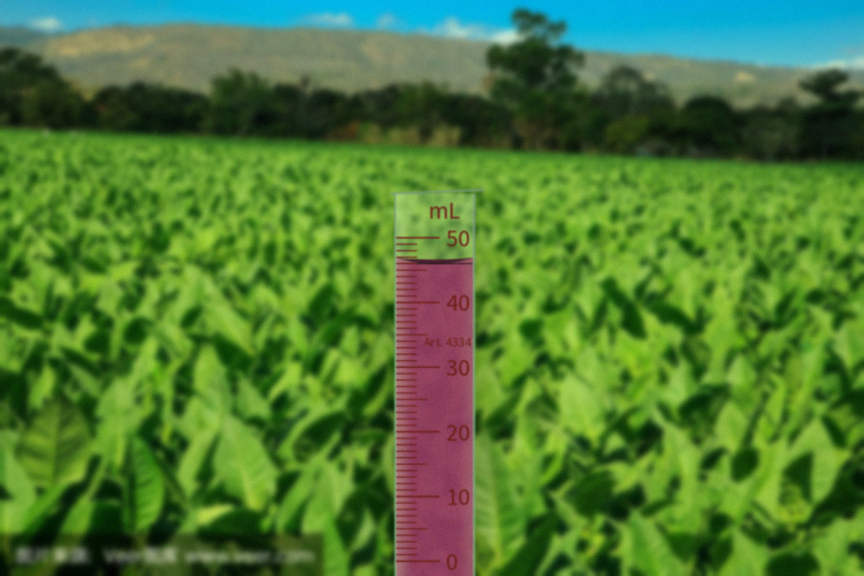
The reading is 46mL
